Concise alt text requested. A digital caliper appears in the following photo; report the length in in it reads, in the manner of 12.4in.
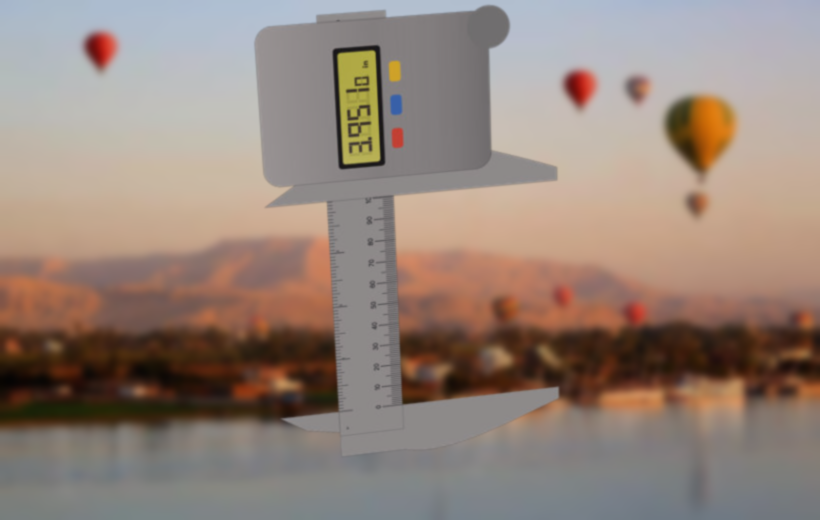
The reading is 3.9510in
